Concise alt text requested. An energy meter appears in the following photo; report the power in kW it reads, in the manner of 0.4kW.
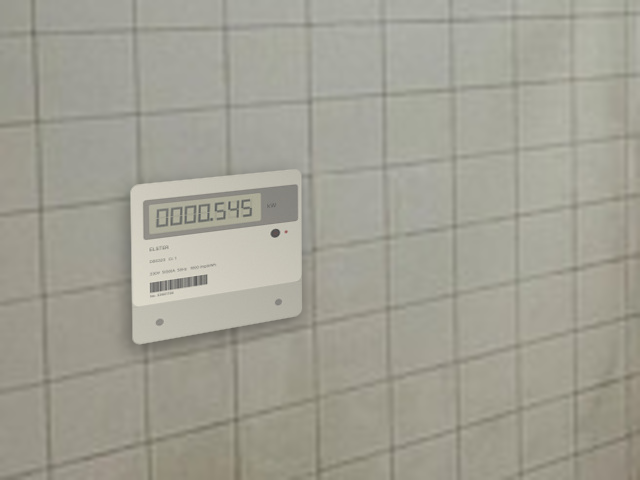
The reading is 0.545kW
